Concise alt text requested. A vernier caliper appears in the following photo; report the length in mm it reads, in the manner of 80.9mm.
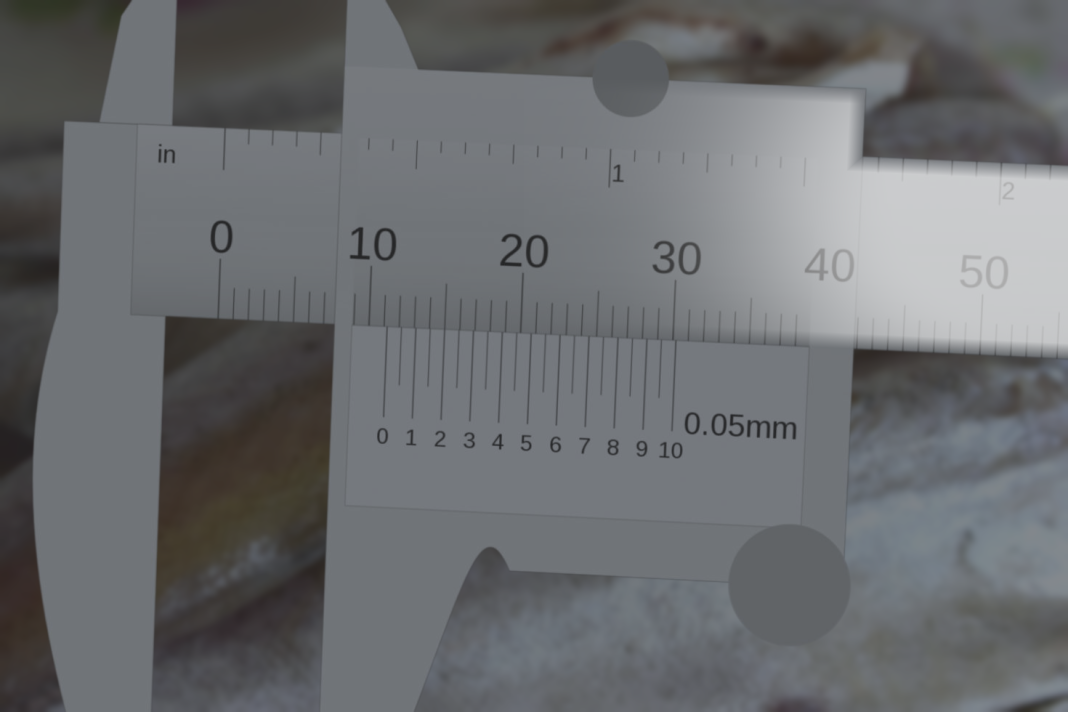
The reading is 11.2mm
